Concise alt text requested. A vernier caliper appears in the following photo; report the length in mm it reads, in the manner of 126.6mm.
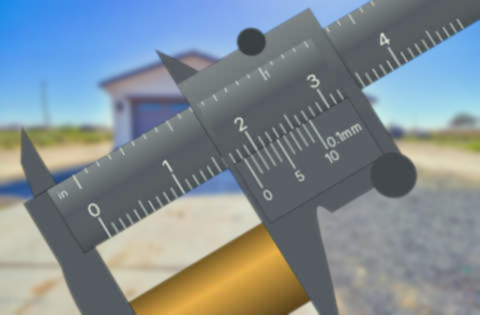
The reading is 18.2mm
